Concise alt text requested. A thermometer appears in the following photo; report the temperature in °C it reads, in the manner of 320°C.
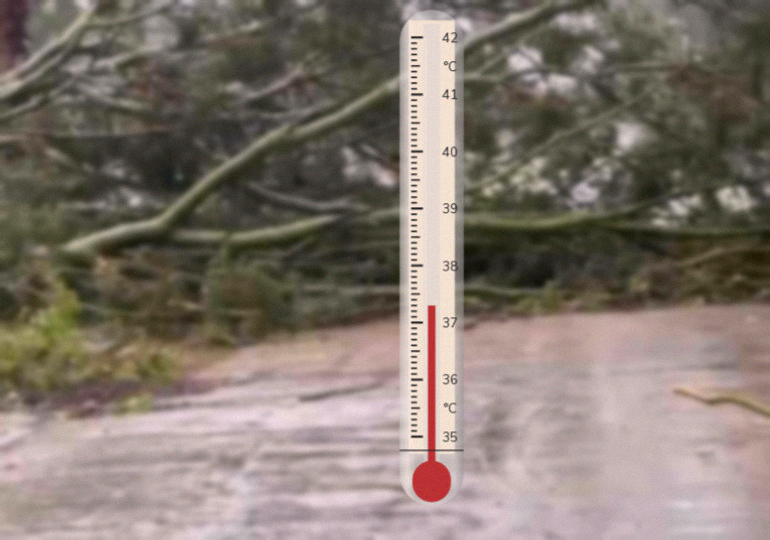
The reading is 37.3°C
